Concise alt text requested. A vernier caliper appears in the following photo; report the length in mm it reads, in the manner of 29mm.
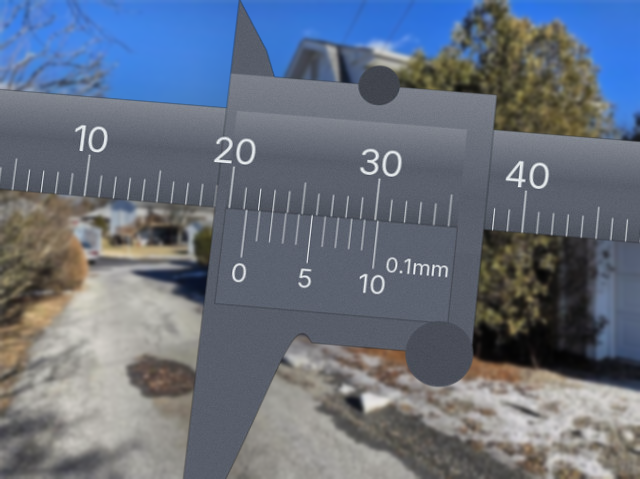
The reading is 21.2mm
